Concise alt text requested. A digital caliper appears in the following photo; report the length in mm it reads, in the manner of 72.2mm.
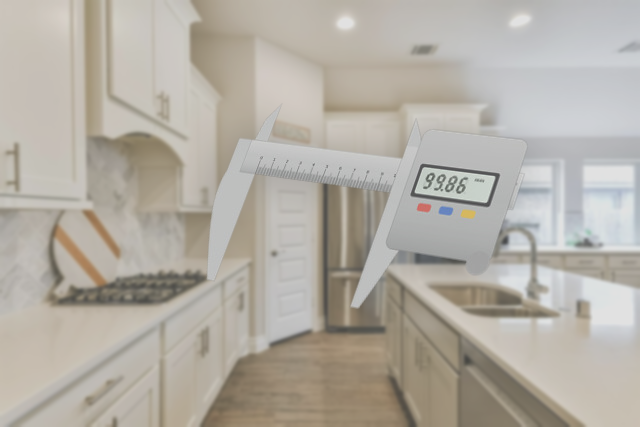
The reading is 99.86mm
